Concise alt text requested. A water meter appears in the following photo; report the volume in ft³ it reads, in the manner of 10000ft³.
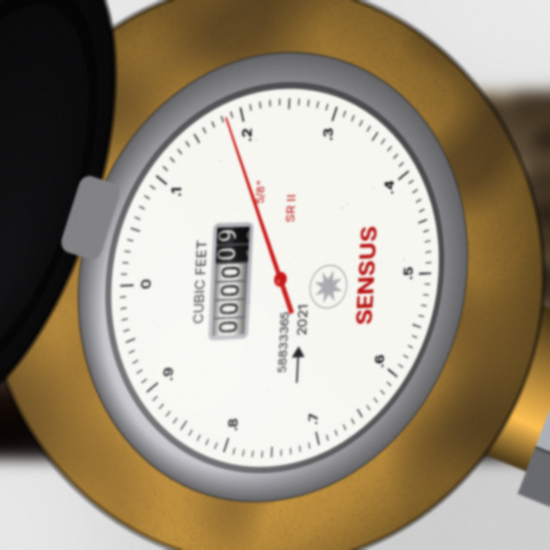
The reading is 9.18ft³
